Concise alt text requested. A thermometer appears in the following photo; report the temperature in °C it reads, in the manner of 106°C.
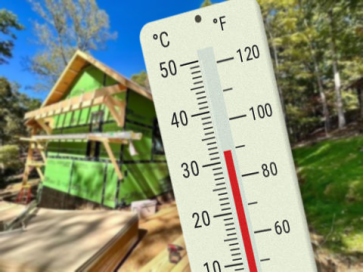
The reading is 32°C
